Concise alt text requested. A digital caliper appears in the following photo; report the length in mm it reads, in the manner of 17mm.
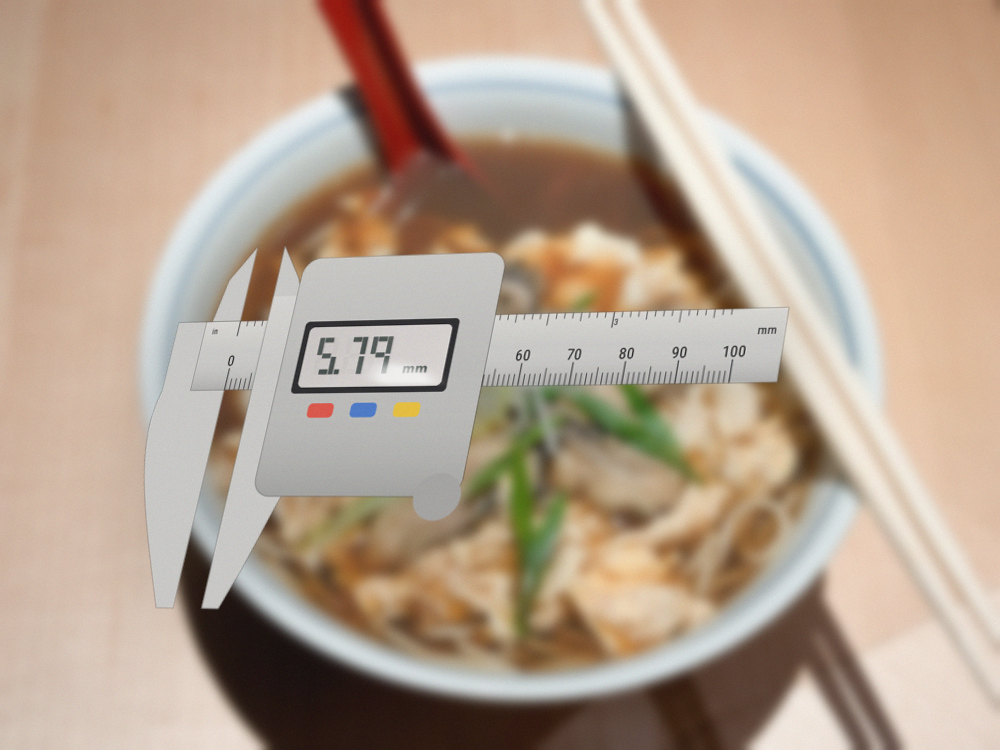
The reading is 5.79mm
